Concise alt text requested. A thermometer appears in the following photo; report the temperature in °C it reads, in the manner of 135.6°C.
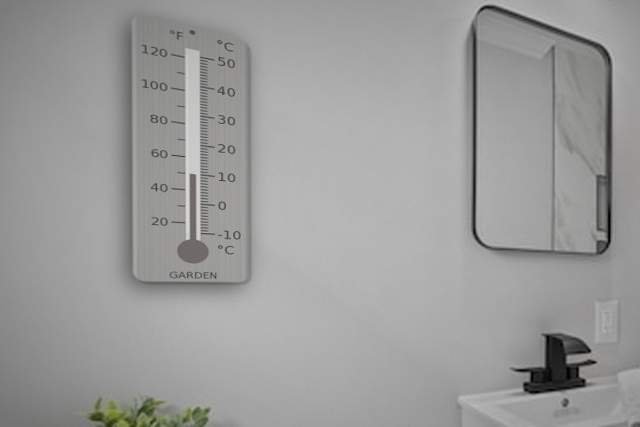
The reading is 10°C
